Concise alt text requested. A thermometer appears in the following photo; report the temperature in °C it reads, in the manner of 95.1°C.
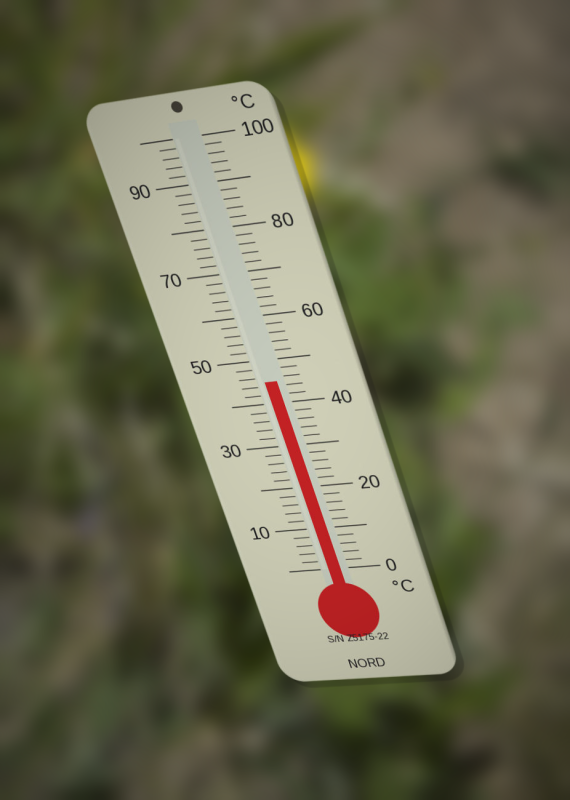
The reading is 45°C
